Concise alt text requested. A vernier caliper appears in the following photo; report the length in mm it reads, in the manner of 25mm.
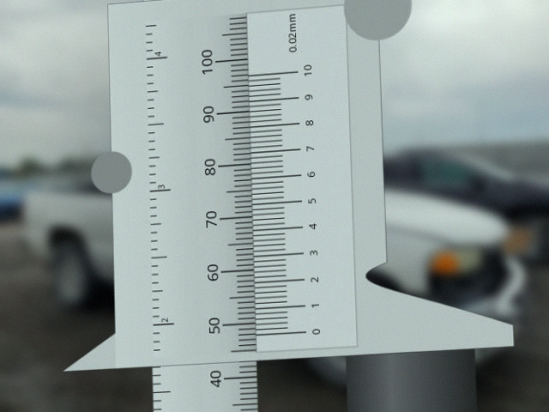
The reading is 47.8mm
